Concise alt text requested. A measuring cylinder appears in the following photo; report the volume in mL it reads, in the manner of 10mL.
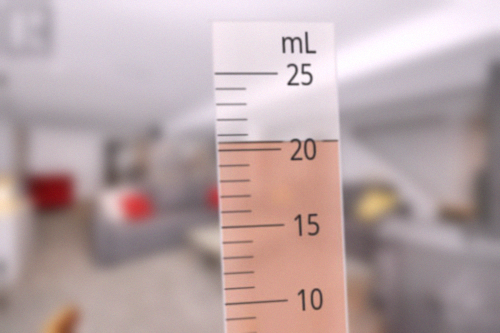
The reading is 20.5mL
